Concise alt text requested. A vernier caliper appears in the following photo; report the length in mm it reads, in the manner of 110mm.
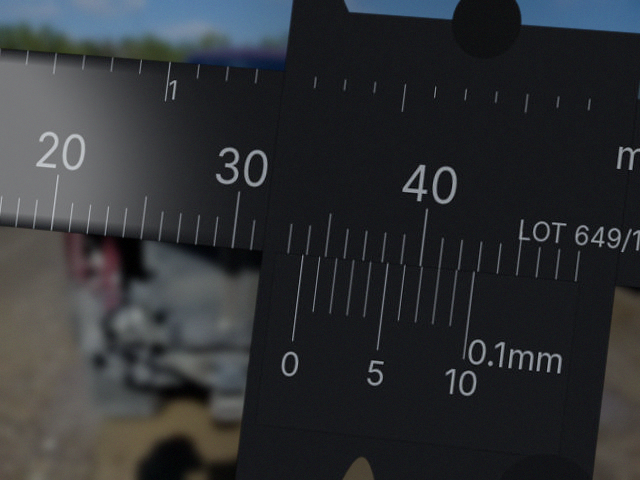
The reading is 33.8mm
